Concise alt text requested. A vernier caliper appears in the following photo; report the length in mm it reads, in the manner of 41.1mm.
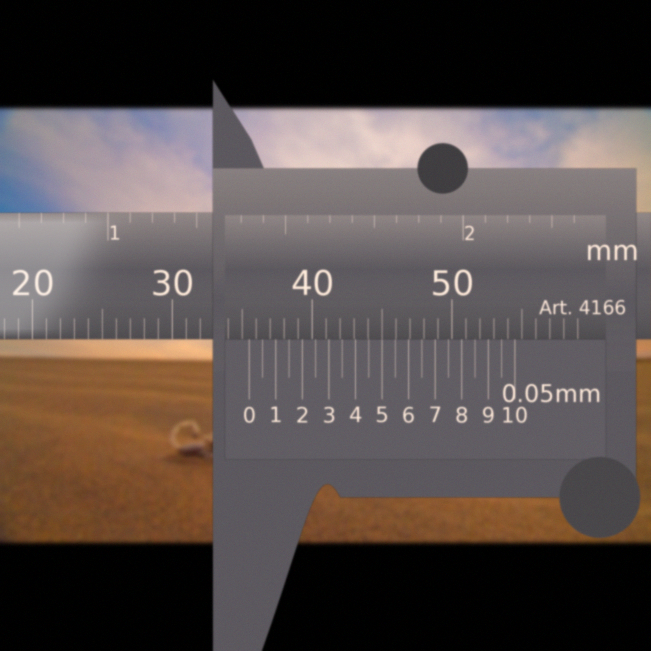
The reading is 35.5mm
